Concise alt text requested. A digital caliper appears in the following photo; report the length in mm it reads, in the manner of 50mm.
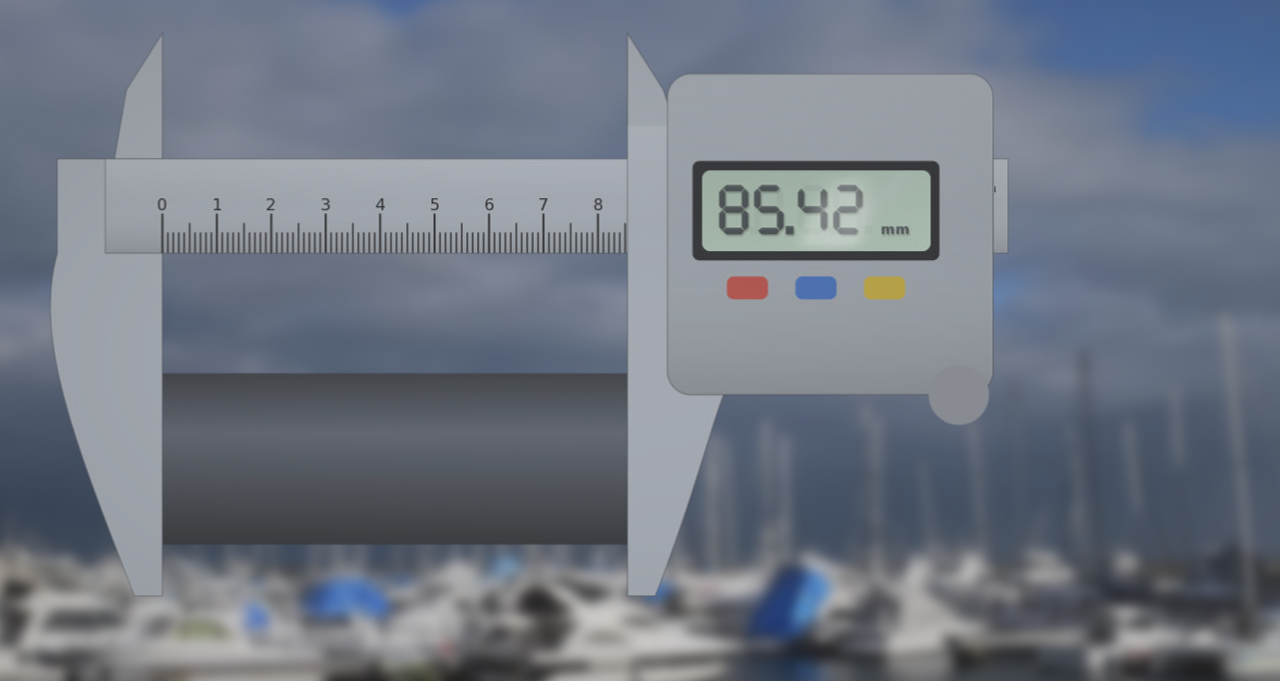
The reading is 85.42mm
